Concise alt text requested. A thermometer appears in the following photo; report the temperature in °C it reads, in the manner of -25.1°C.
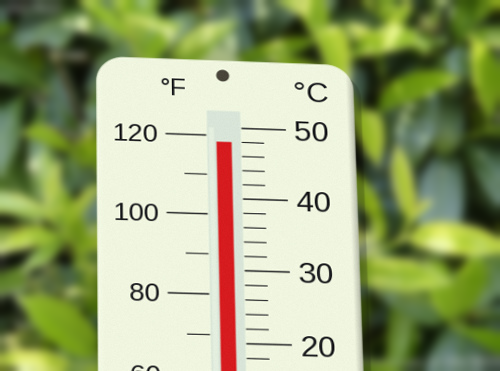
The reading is 48°C
